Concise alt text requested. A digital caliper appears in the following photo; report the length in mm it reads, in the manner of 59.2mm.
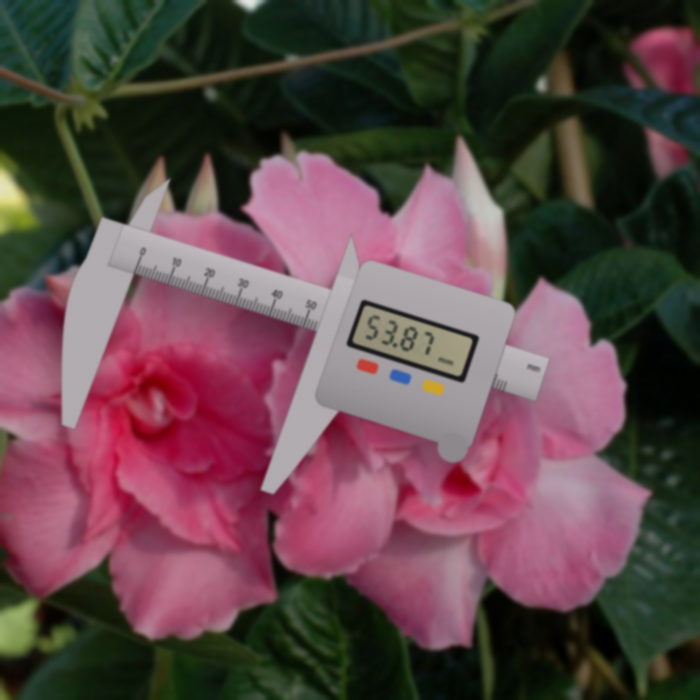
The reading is 53.87mm
